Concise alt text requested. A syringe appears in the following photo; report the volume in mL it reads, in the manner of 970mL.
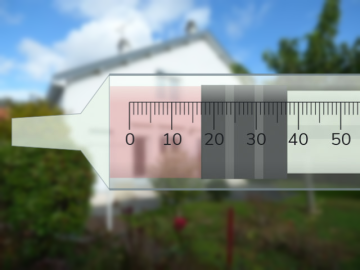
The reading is 17mL
